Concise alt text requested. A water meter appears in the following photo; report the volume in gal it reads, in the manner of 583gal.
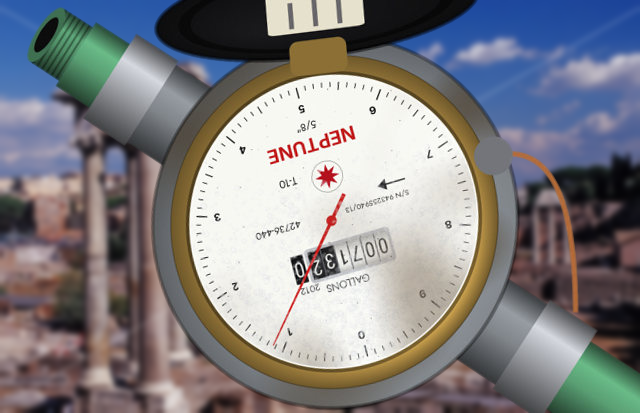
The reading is 71321.1gal
